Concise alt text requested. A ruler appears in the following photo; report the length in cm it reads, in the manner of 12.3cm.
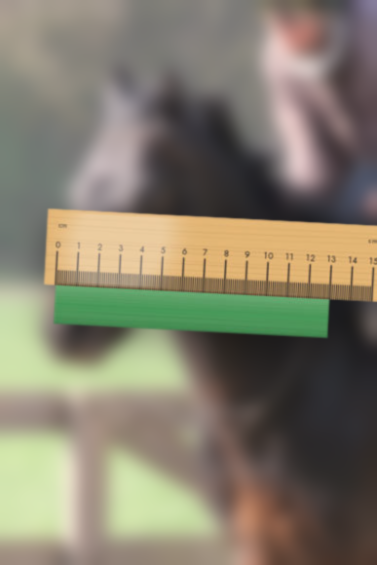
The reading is 13cm
